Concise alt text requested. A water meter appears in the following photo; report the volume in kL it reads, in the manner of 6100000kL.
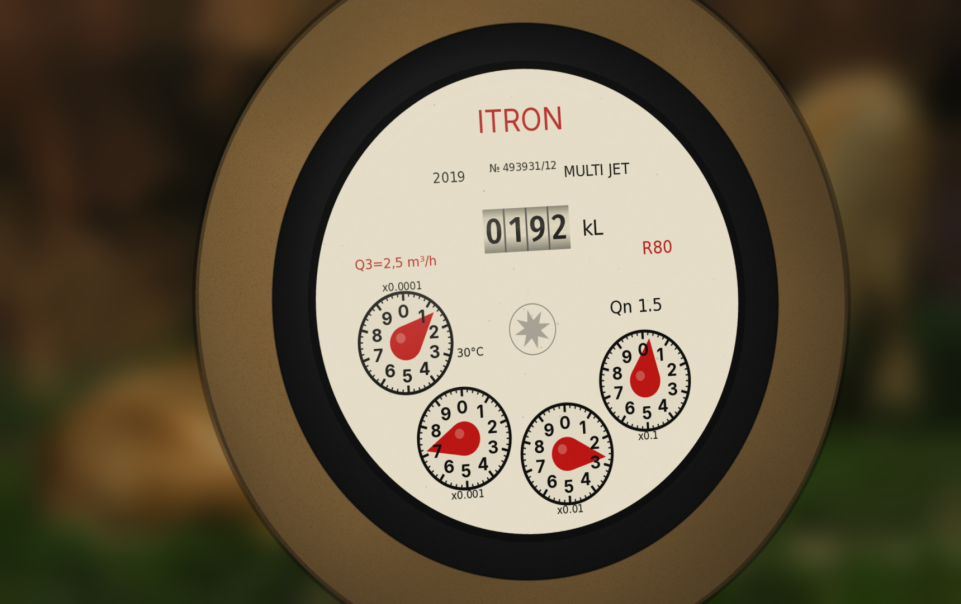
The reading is 192.0271kL
